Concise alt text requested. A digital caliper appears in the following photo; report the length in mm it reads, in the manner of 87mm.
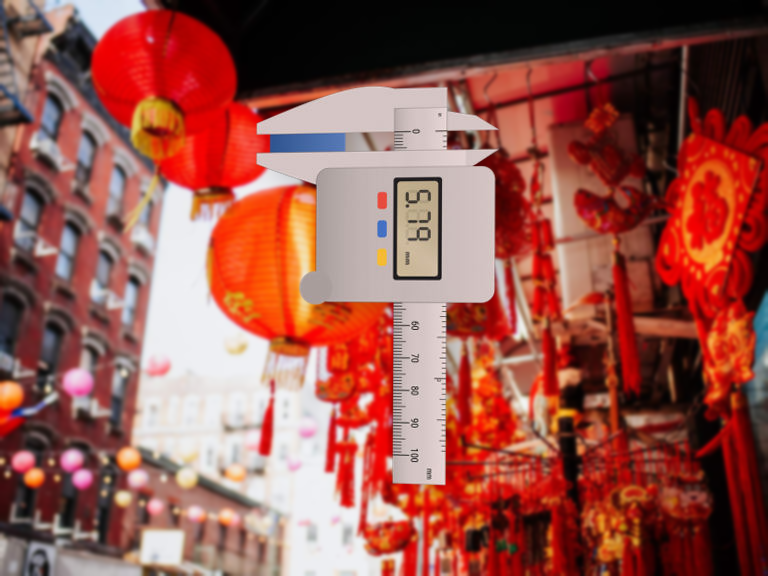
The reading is 5.79mm
